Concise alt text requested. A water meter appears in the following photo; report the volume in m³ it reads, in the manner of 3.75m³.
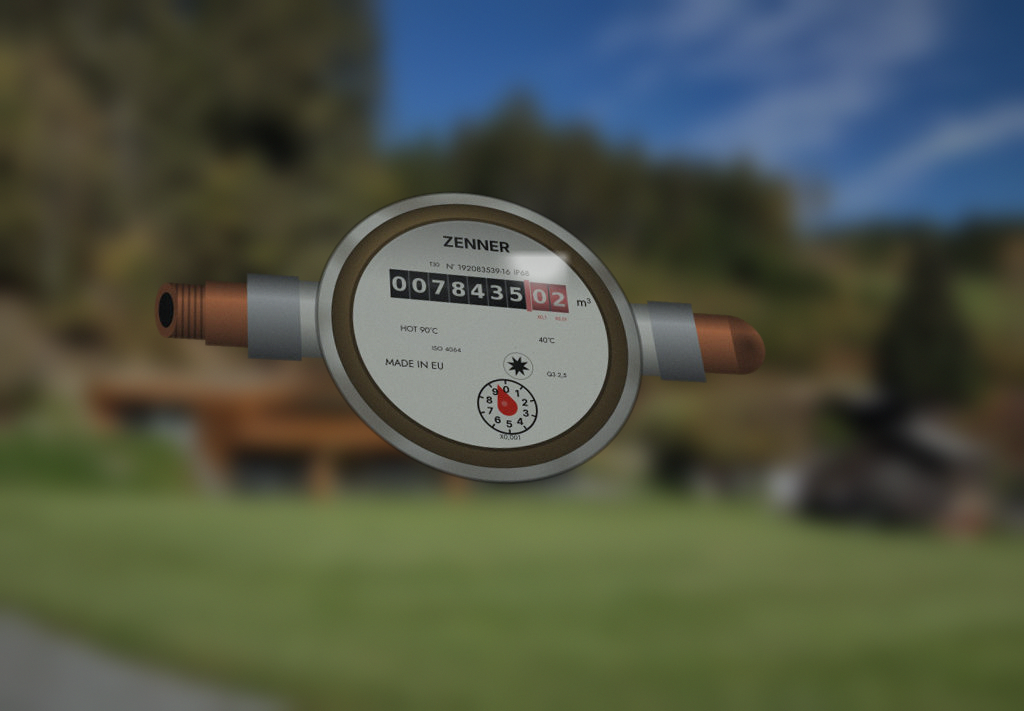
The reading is 78435.019m³
